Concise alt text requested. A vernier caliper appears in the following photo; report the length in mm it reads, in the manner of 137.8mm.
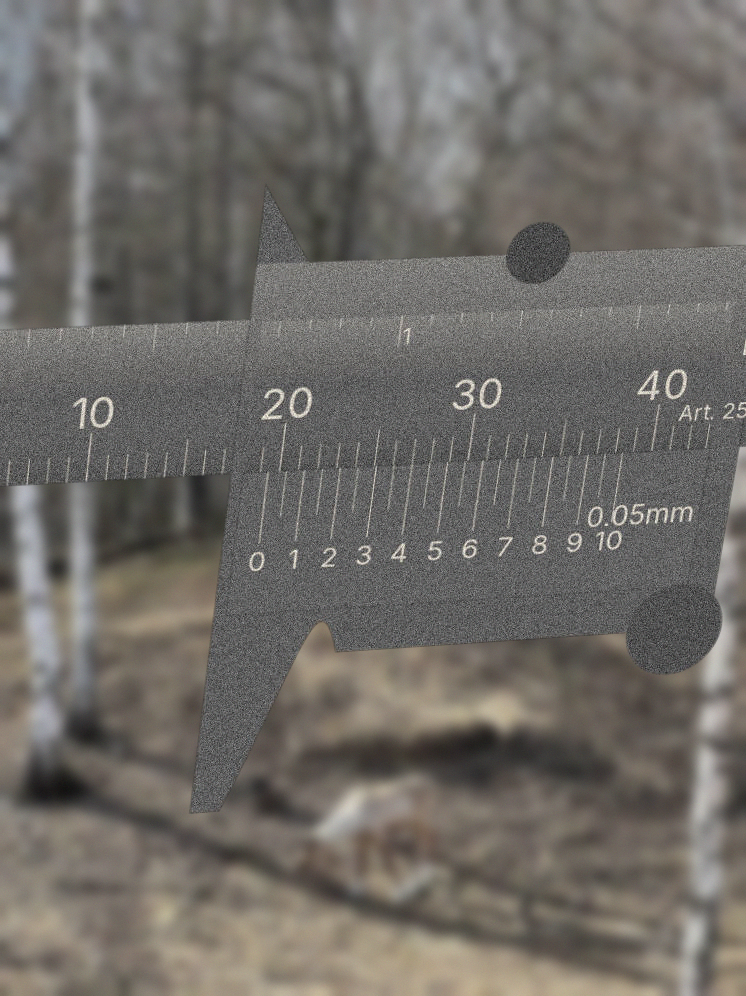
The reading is 19.4mm
